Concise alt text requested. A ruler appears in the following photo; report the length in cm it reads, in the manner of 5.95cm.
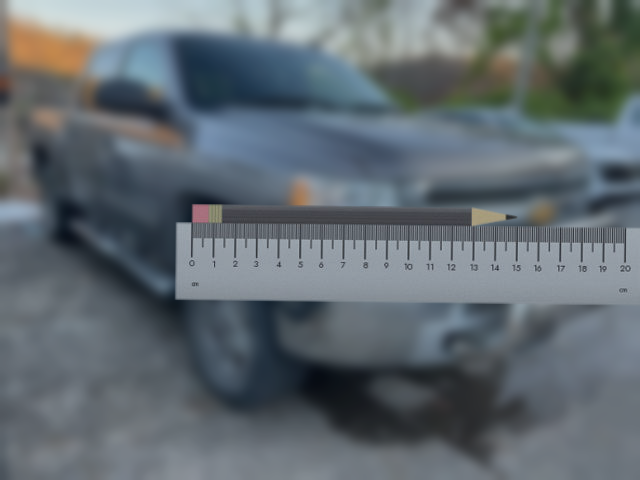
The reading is 15cm
